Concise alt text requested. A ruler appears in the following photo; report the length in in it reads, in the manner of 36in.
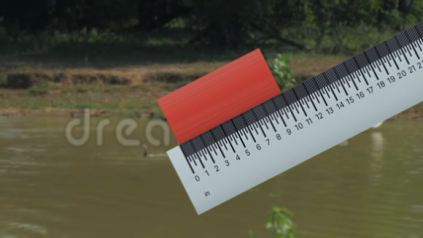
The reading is 10in
